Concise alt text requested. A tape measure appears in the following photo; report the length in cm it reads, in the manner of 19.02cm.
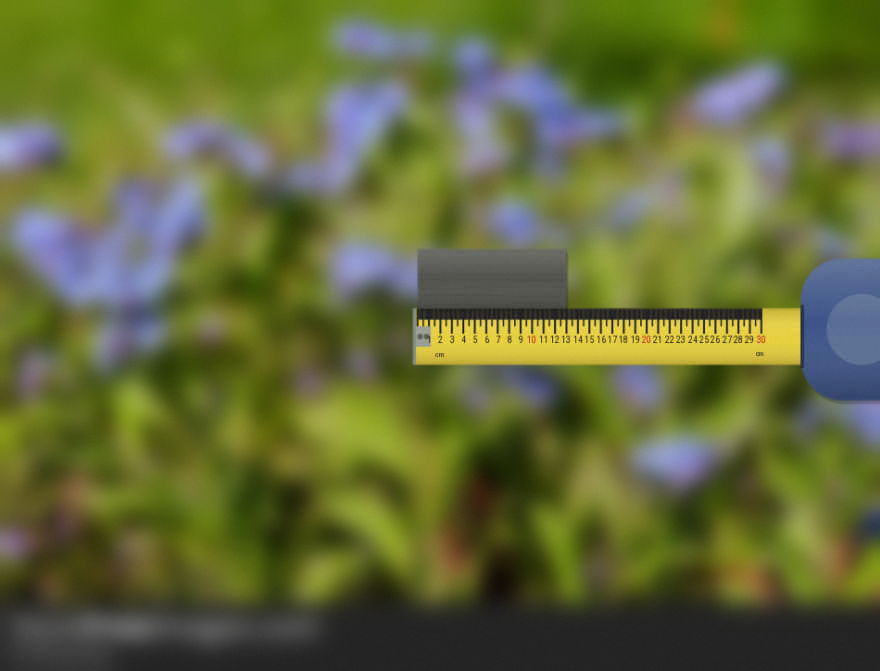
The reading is 13cm
